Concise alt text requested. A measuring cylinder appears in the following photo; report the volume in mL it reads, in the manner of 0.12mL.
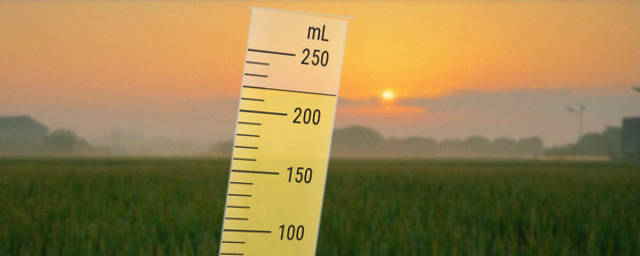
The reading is 220mL
